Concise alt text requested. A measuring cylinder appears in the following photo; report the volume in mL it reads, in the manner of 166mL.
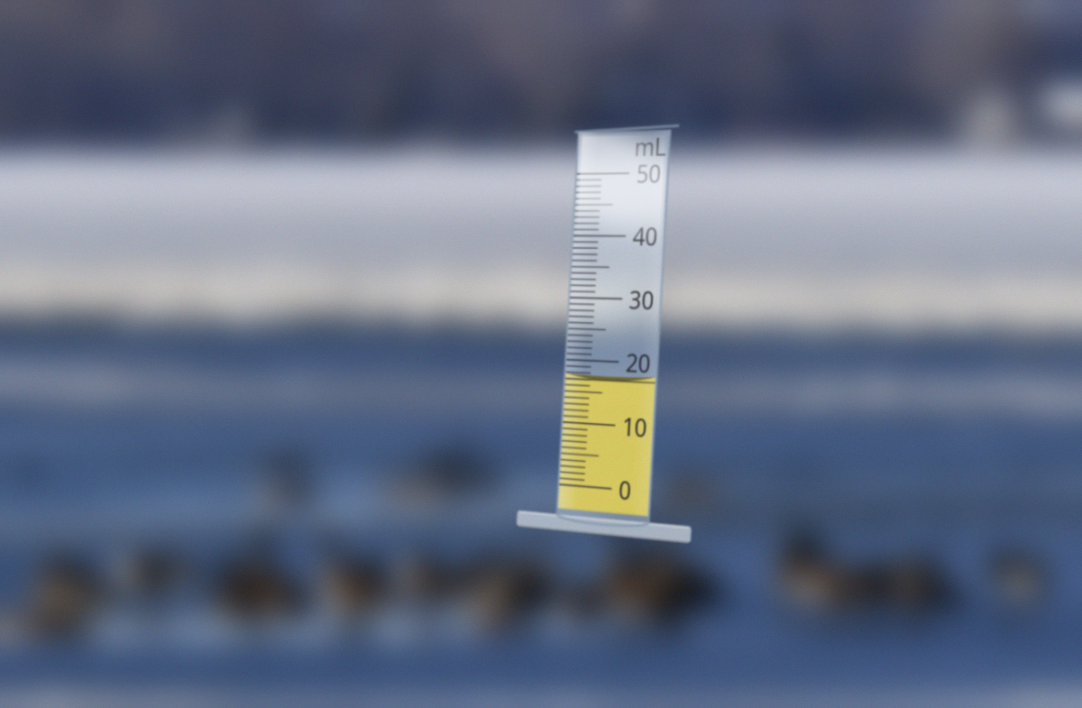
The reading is 17mL
